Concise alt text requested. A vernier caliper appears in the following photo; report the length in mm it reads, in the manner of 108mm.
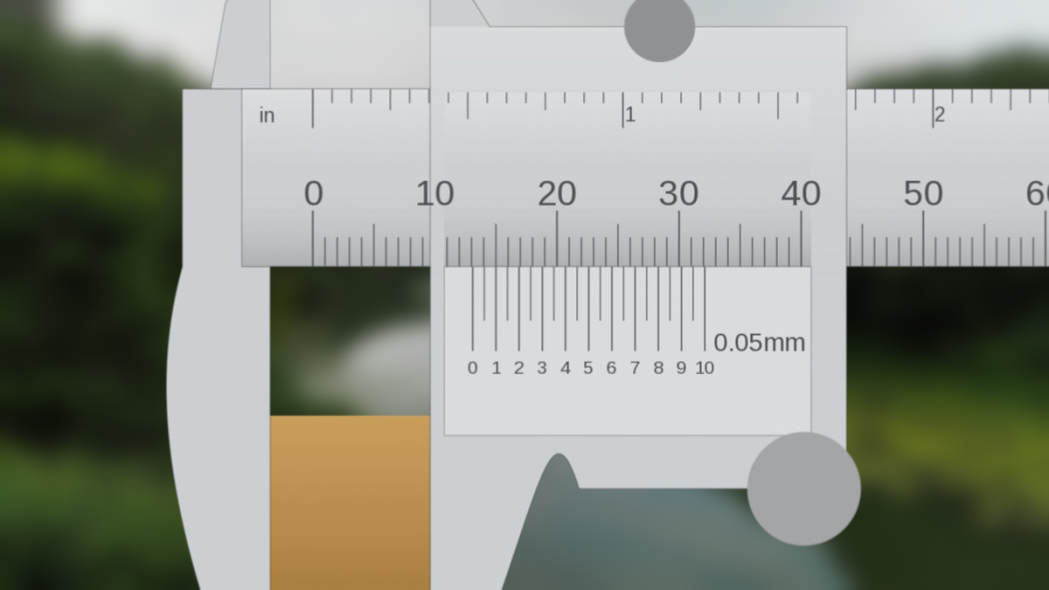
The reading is 13.1mm
